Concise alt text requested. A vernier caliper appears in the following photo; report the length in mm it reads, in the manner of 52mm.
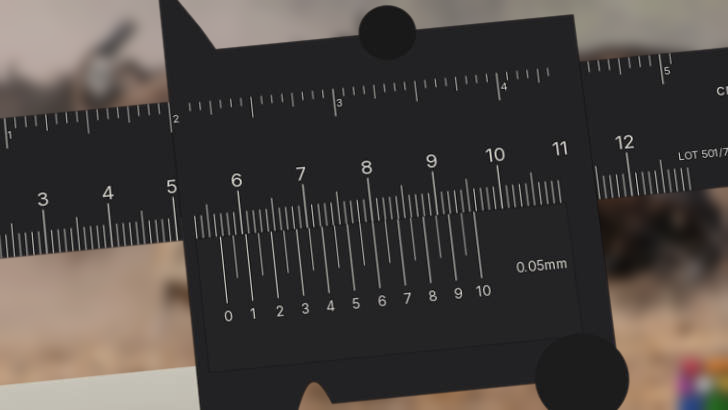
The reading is 56.6mm
